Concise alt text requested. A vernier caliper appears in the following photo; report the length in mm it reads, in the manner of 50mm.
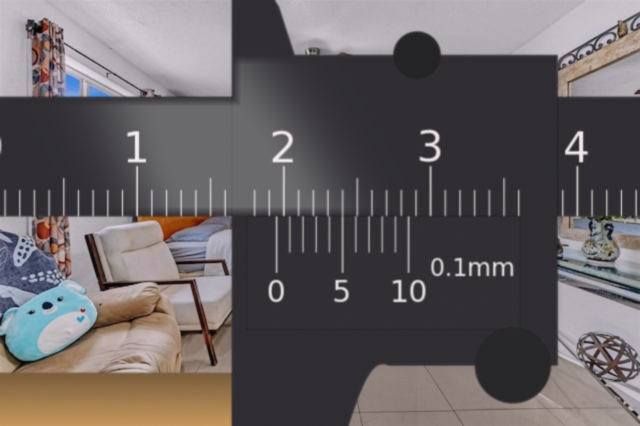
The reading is 19.5mm
